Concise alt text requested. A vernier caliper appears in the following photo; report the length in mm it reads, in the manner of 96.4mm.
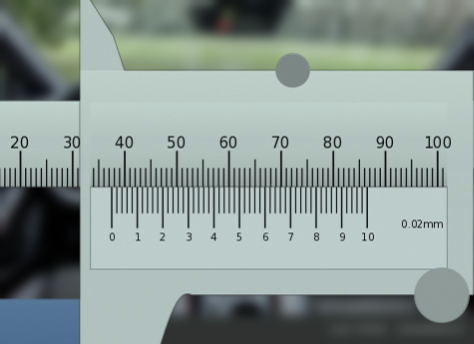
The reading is 37.5mm
